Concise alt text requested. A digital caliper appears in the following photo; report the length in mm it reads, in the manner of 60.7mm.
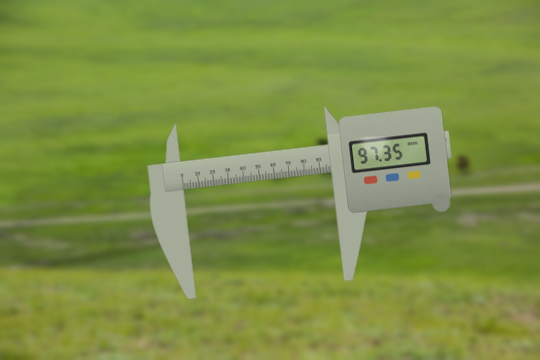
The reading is 97.35mm
